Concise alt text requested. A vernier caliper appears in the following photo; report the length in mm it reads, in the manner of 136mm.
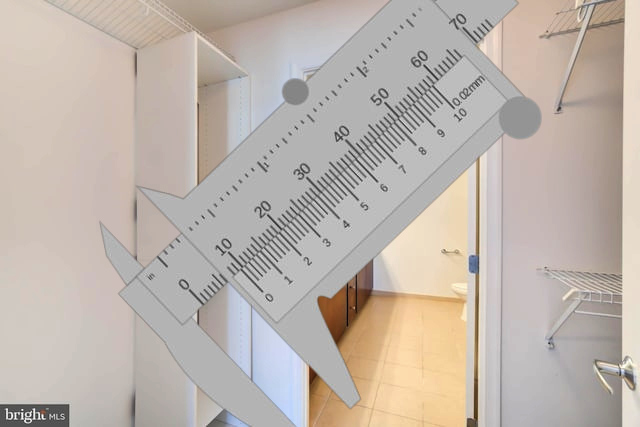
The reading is 9.5mm
